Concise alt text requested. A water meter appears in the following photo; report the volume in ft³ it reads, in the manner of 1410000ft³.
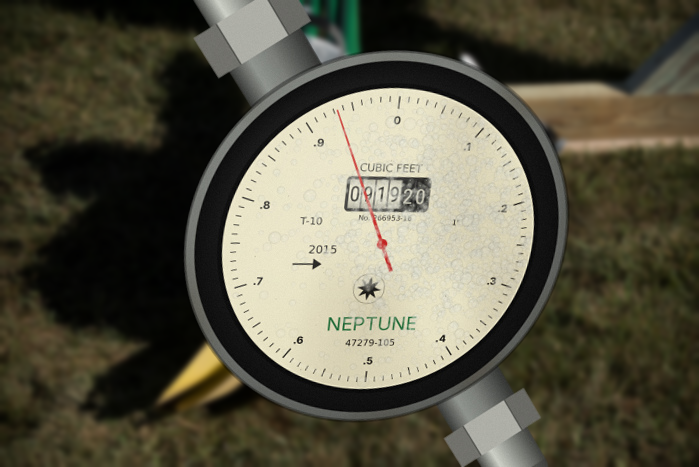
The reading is 91919.93ft³
